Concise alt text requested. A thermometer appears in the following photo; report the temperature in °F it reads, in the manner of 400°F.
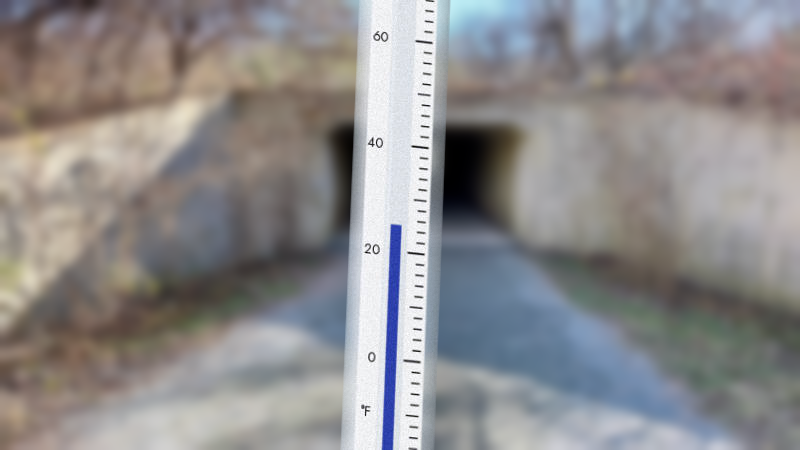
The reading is 25°F
